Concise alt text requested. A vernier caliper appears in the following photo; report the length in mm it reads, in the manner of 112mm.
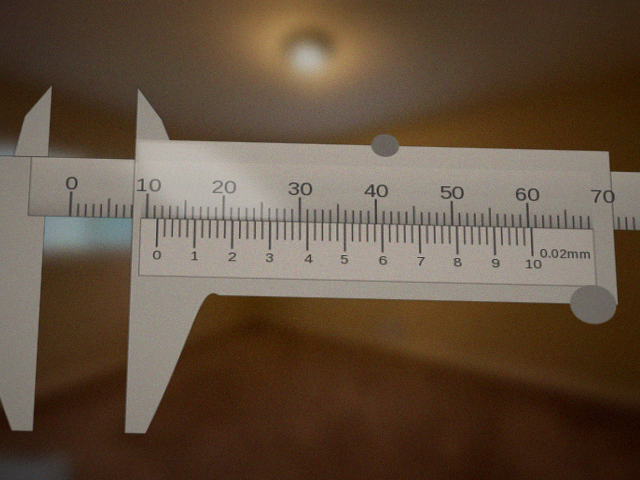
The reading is 11.4mm
